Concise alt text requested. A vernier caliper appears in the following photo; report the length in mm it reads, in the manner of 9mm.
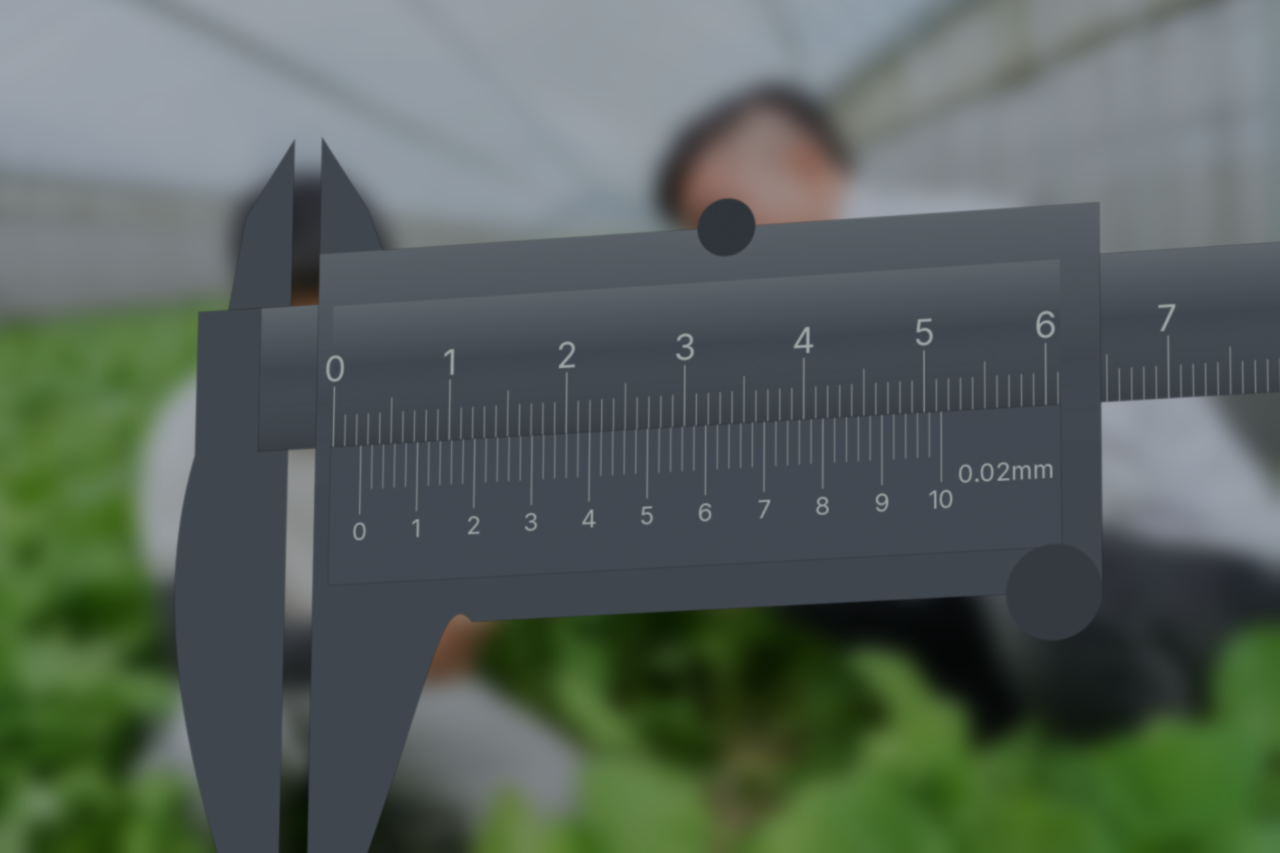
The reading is 2.4mm
